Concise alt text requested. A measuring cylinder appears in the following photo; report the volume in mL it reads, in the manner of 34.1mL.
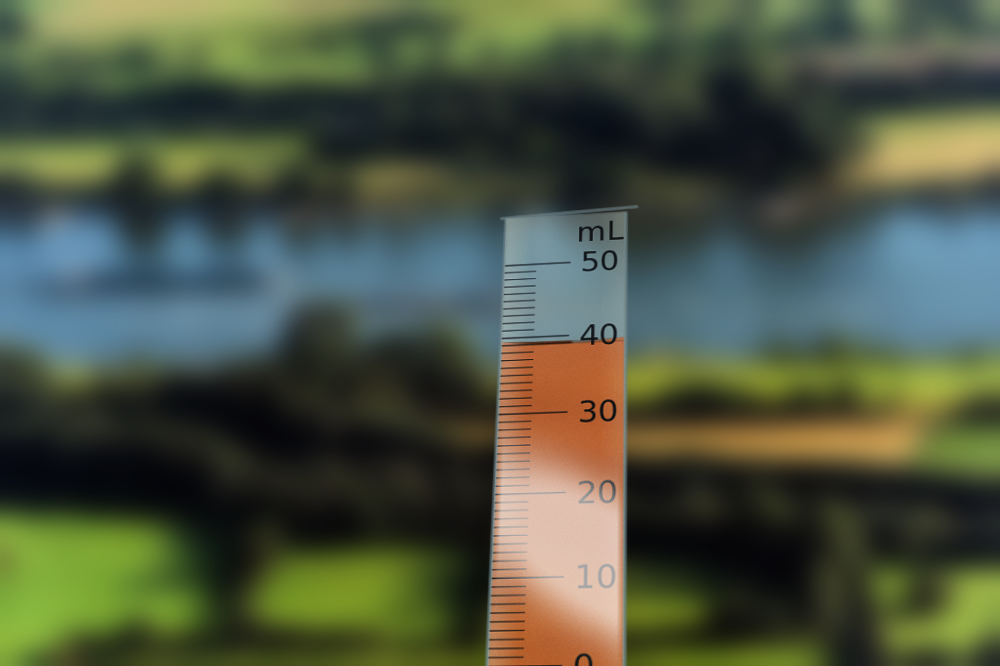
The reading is 39mL
